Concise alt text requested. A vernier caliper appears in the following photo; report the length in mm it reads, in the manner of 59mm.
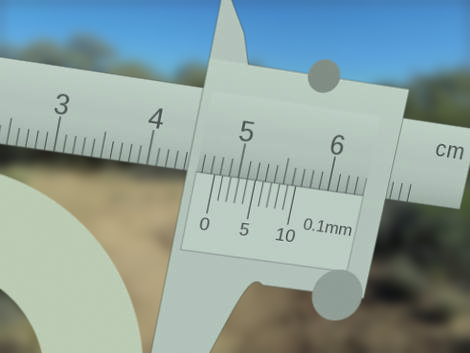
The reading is 47.4mm
